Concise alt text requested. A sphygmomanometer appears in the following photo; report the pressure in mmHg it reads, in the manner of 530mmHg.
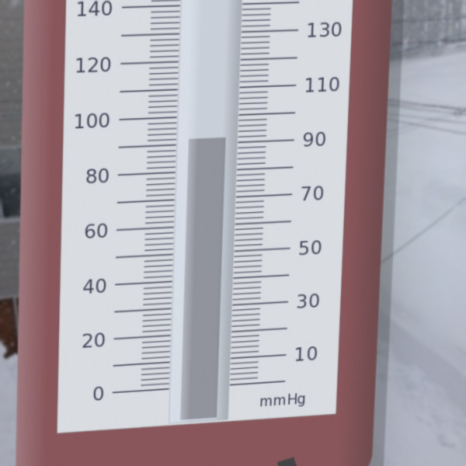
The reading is 92mmHg
